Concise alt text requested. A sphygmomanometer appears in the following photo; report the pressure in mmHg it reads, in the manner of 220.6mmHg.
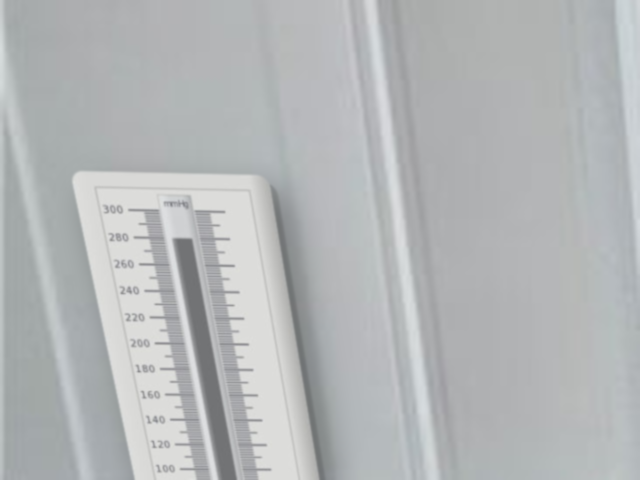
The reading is 280mmHg
